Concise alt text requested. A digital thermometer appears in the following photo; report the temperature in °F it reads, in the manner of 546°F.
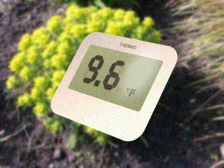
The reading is 9.6°F
